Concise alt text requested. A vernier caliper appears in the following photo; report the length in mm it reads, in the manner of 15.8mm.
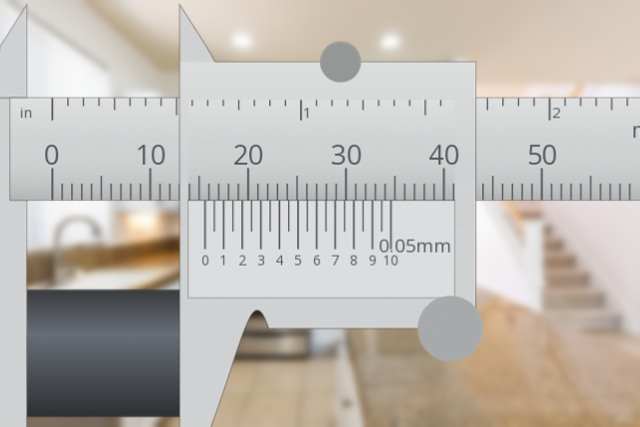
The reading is 15.6mm
